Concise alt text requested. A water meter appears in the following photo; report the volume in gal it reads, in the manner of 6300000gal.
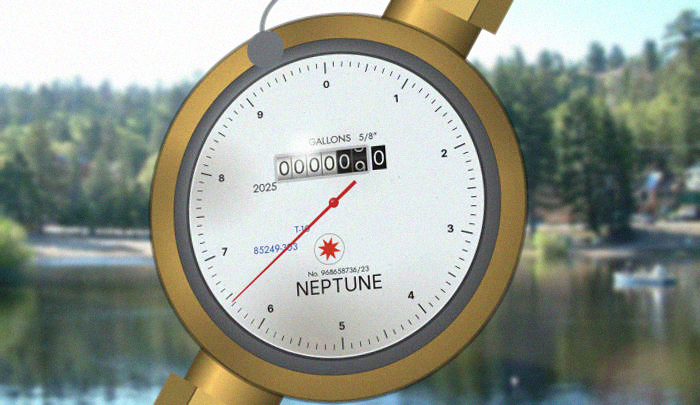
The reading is 86.4gal
